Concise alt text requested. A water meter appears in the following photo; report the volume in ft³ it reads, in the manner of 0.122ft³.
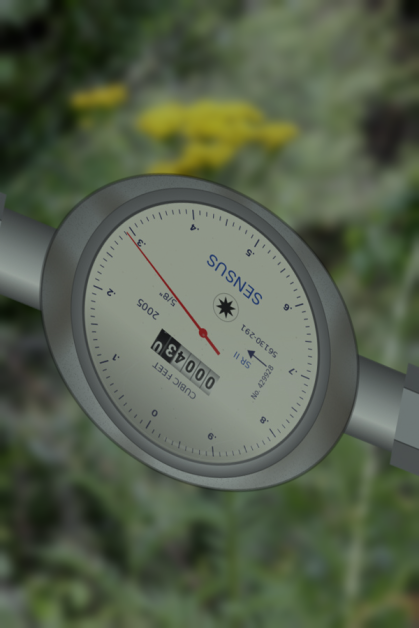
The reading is 430.29ft³
